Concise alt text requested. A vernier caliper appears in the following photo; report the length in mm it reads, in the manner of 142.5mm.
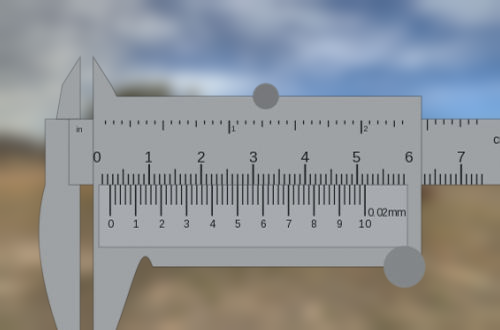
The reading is 2.5mm
